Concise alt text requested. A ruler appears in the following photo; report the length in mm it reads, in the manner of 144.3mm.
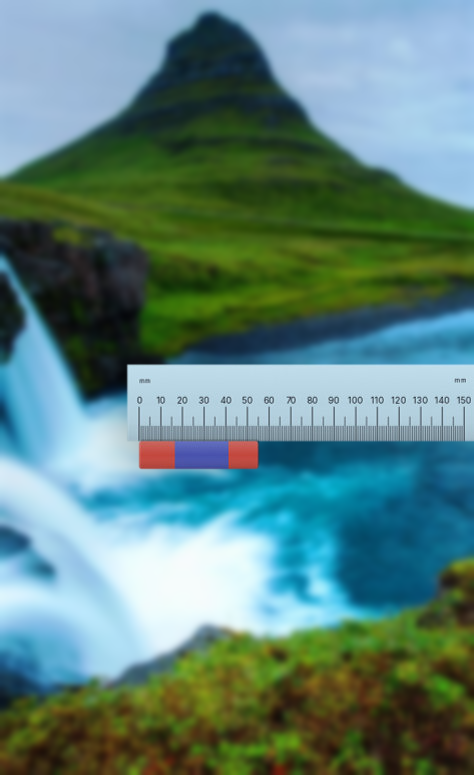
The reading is 55mm
